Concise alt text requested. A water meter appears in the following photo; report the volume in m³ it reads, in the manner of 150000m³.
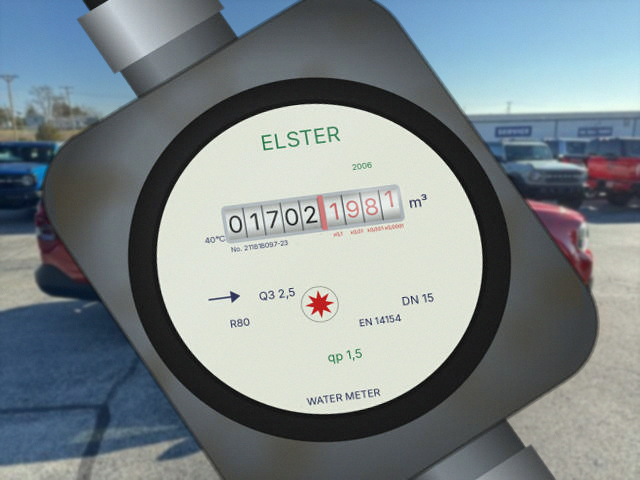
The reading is 1702.1981m³
